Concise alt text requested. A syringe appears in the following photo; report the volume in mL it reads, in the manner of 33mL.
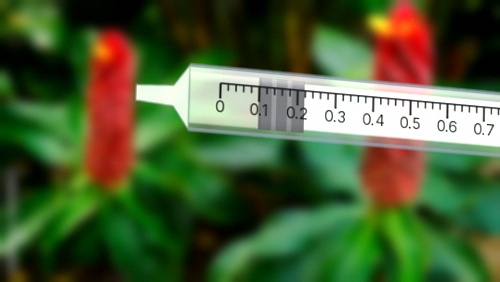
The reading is 0.1mL
